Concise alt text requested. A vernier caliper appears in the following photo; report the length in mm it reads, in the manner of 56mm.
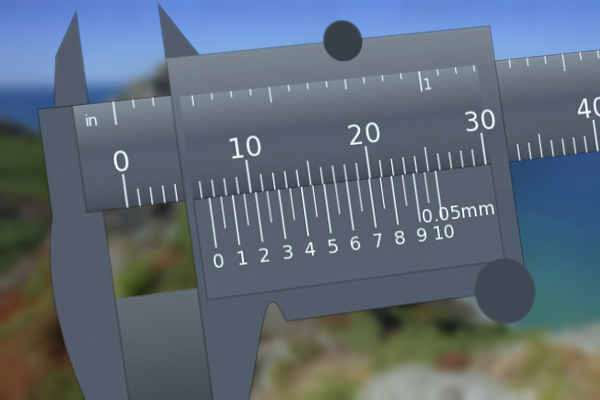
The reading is 6.6mm
